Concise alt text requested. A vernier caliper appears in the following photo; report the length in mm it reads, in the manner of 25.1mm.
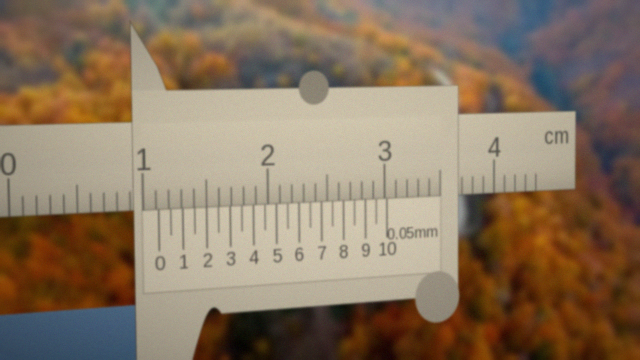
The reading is 11.2mm
